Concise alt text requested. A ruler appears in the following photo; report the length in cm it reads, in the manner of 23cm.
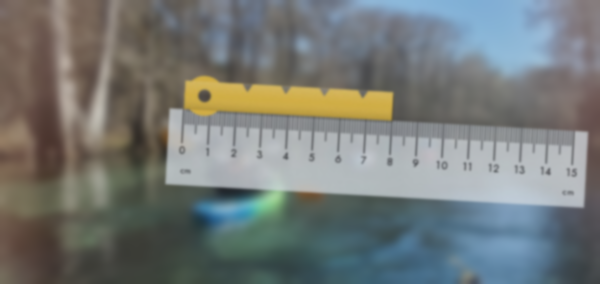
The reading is 8cm
